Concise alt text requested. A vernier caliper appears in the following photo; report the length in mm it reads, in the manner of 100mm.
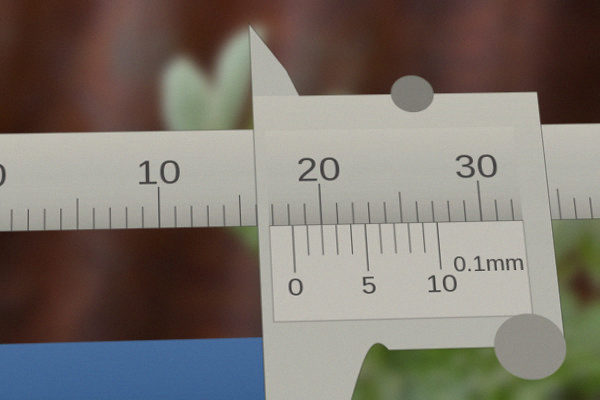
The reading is 18.2mm
